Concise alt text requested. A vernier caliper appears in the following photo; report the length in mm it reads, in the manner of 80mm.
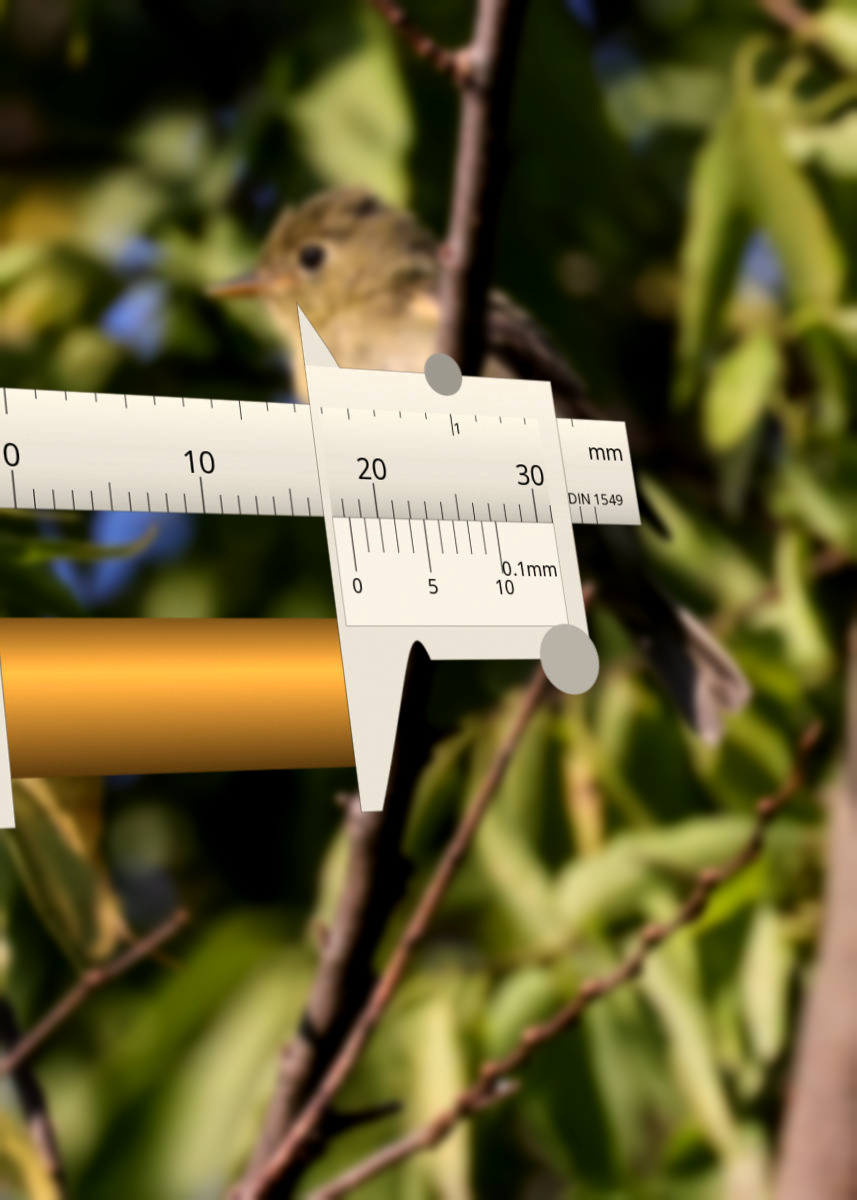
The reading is 18.3mm
